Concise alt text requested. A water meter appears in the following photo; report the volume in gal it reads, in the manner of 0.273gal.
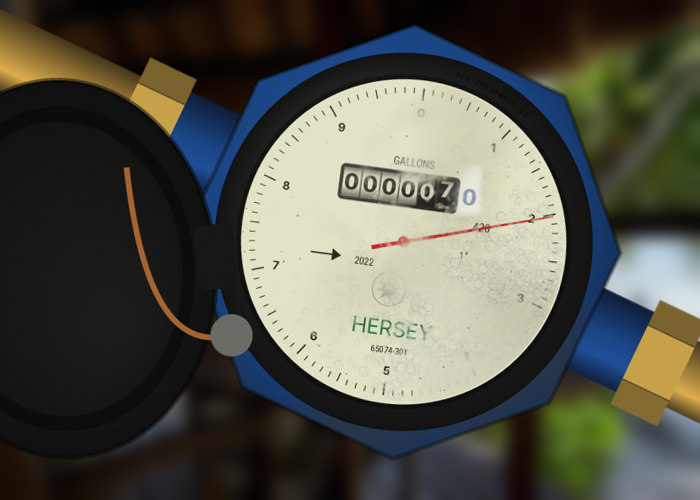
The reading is 72.0gal
